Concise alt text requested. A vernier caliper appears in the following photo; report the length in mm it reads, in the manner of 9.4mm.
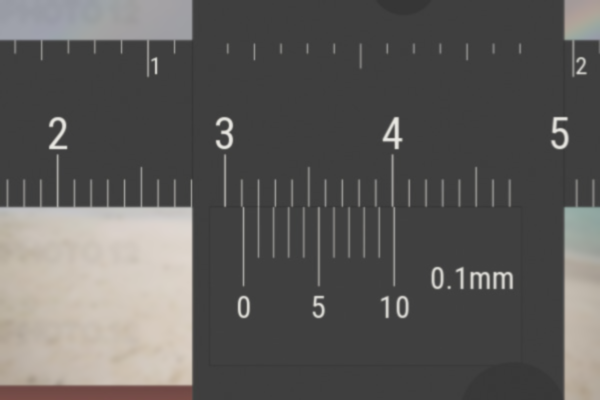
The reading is 31.1mm
